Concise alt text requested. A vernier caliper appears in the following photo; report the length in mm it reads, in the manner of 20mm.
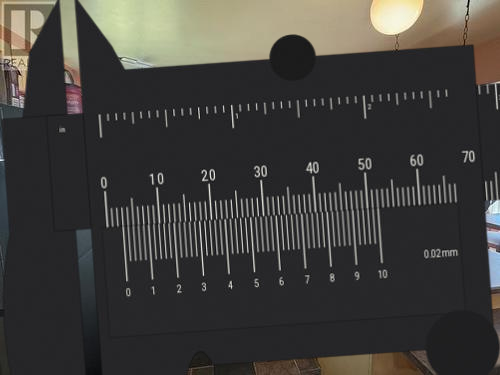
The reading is 3.0mm
